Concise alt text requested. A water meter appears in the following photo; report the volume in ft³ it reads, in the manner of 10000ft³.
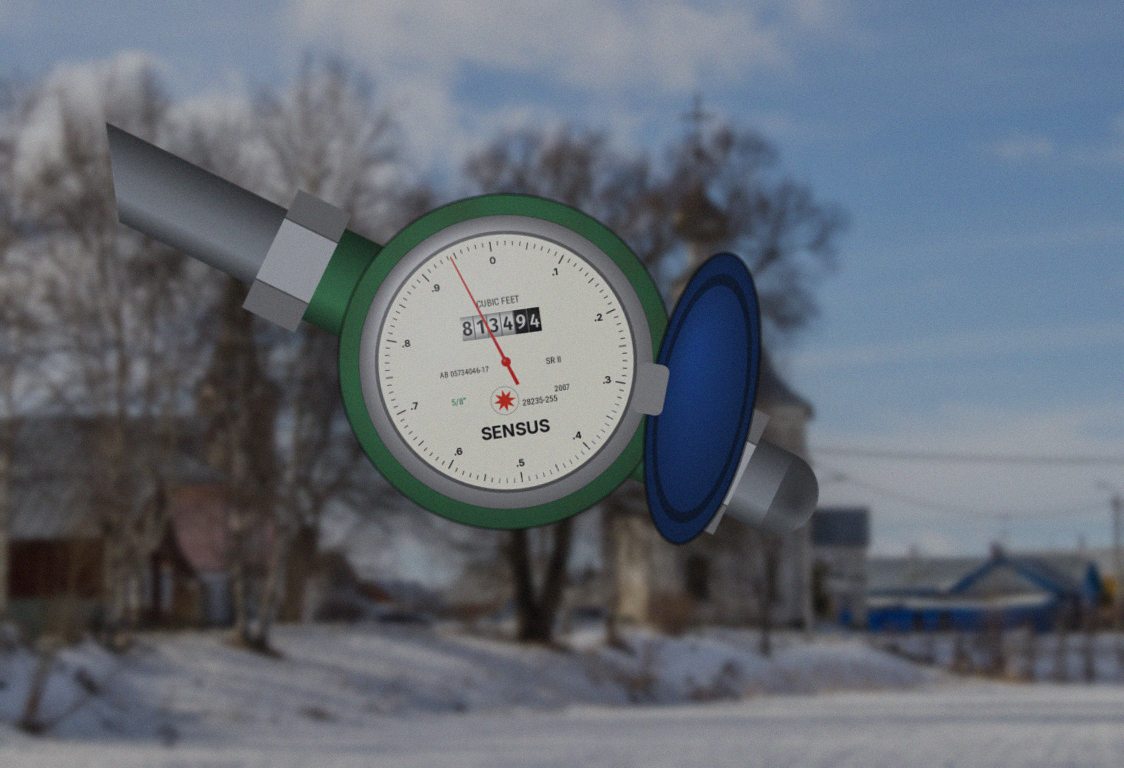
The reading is 813493.94ft³
